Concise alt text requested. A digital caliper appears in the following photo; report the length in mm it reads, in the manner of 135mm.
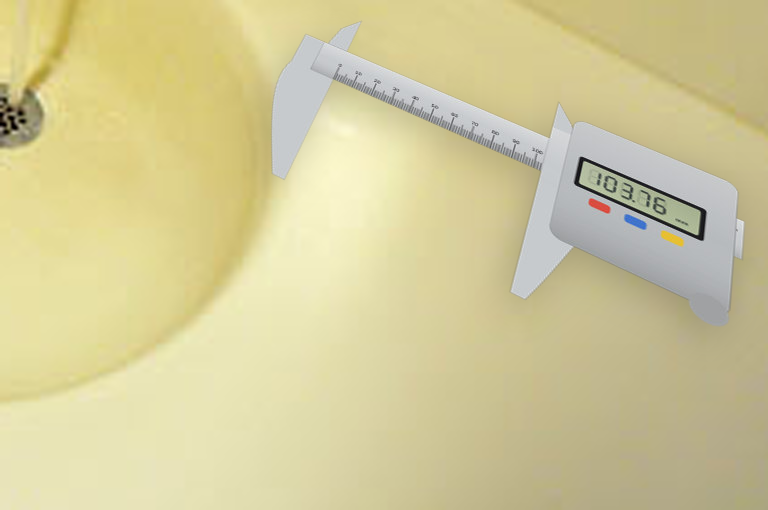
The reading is 103.76mm
